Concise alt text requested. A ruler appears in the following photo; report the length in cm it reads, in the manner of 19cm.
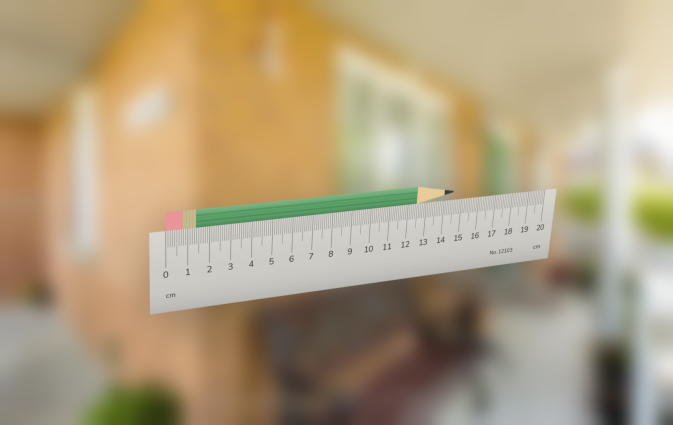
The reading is 14.5cm
